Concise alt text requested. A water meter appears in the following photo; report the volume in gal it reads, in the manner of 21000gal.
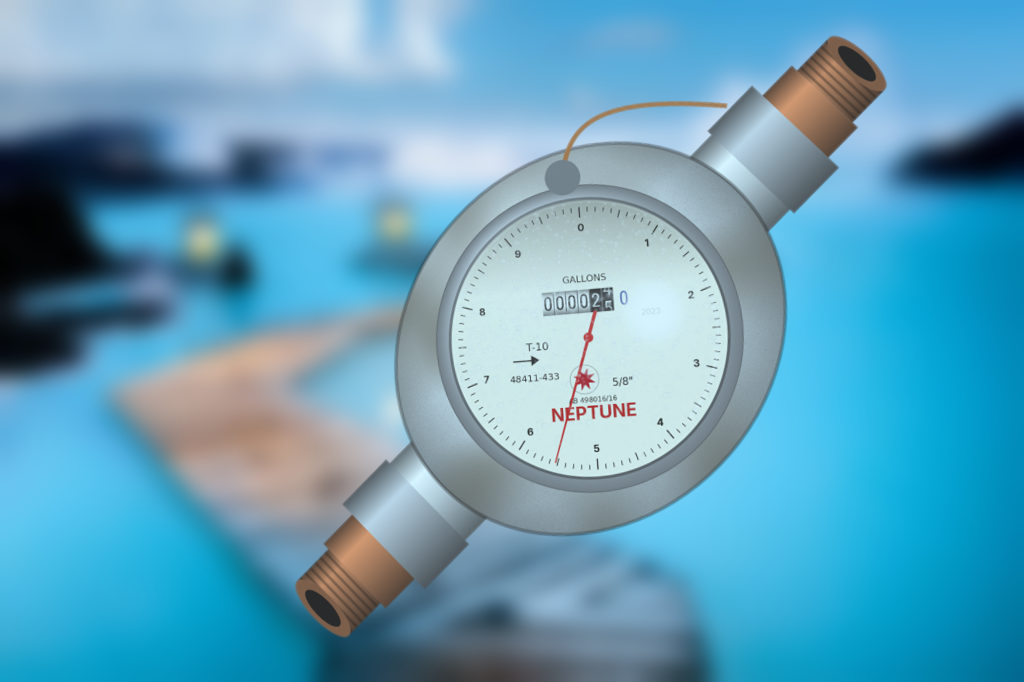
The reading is 245.5gal
